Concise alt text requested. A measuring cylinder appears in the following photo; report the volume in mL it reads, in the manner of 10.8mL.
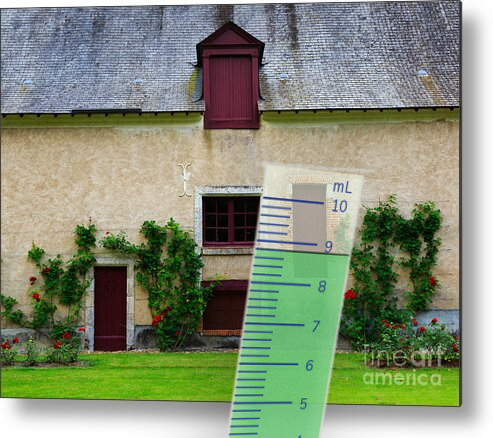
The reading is 8.8mL
